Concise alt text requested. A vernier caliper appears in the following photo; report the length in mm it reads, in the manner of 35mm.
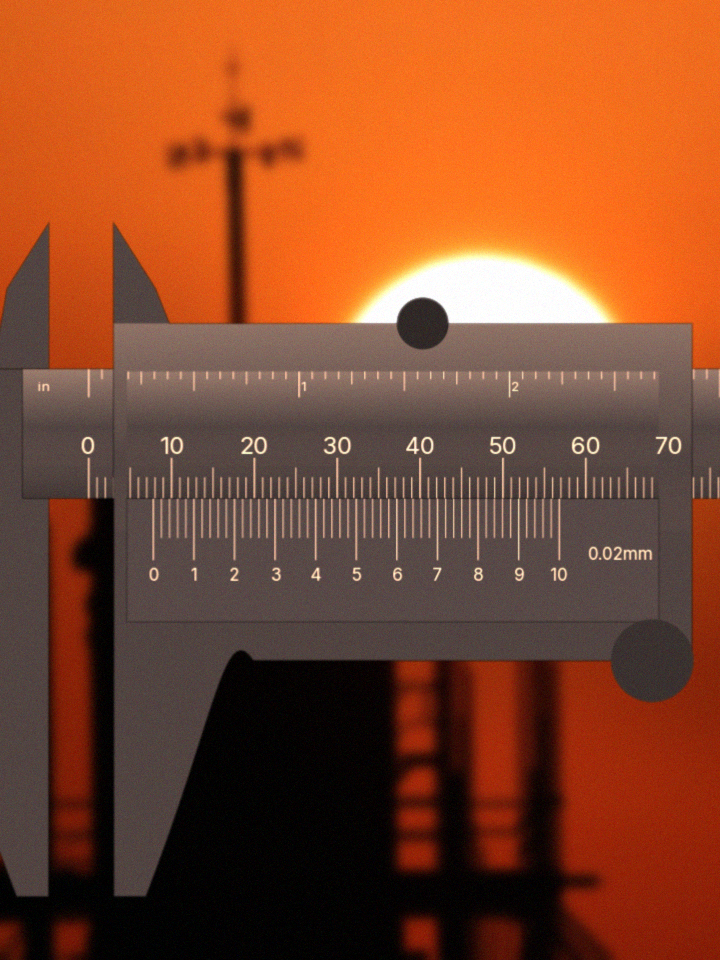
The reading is 7.8mm
